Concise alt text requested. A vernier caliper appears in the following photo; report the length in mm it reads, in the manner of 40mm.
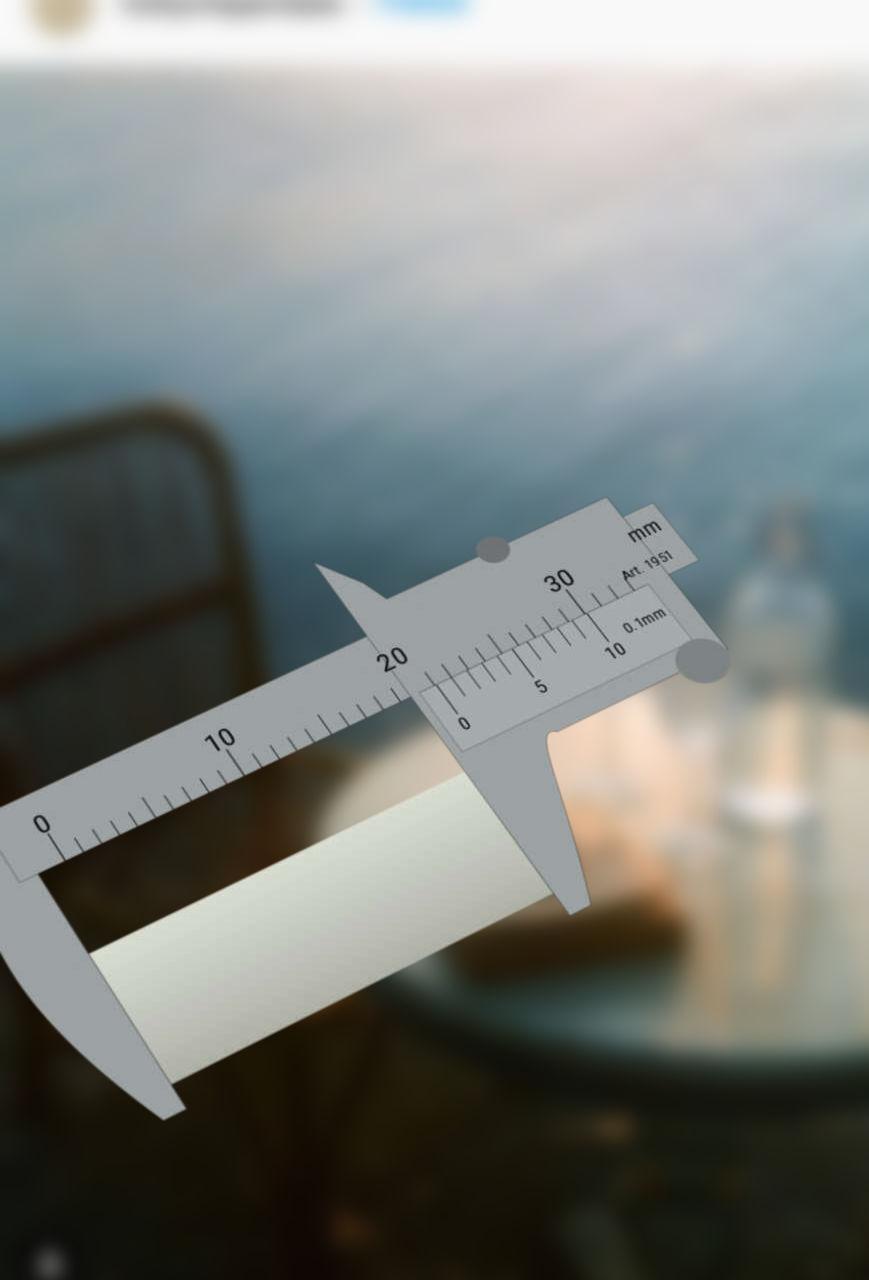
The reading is 21.1mm
